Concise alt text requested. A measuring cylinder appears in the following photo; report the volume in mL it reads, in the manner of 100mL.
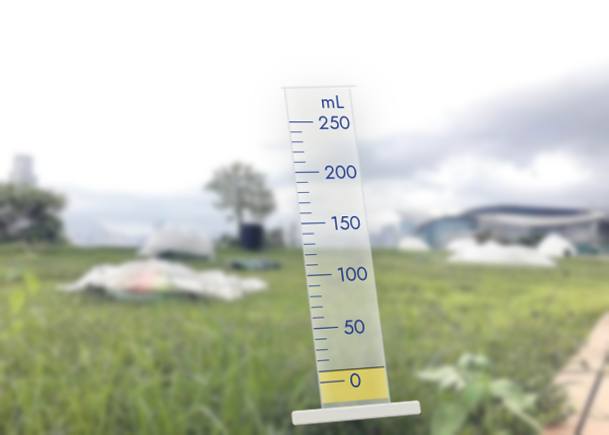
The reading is 10mL
